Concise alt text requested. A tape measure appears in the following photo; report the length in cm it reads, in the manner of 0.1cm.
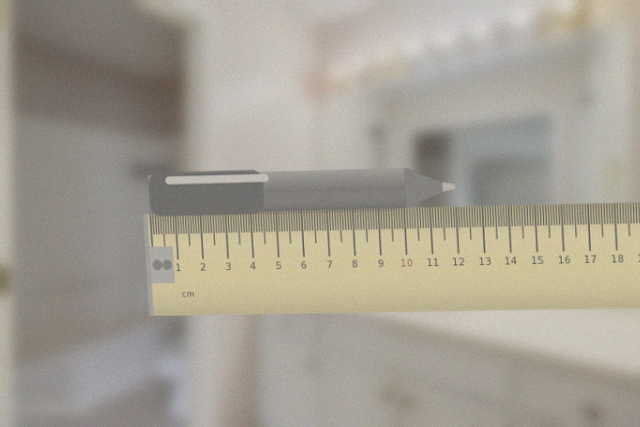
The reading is 12cm
